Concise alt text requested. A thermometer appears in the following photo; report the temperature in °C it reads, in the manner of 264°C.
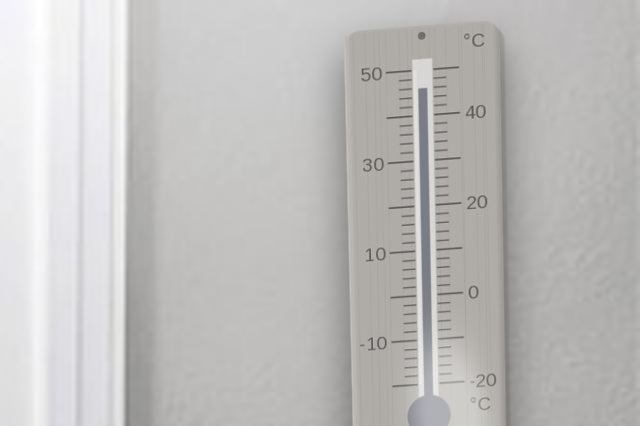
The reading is 46°C
